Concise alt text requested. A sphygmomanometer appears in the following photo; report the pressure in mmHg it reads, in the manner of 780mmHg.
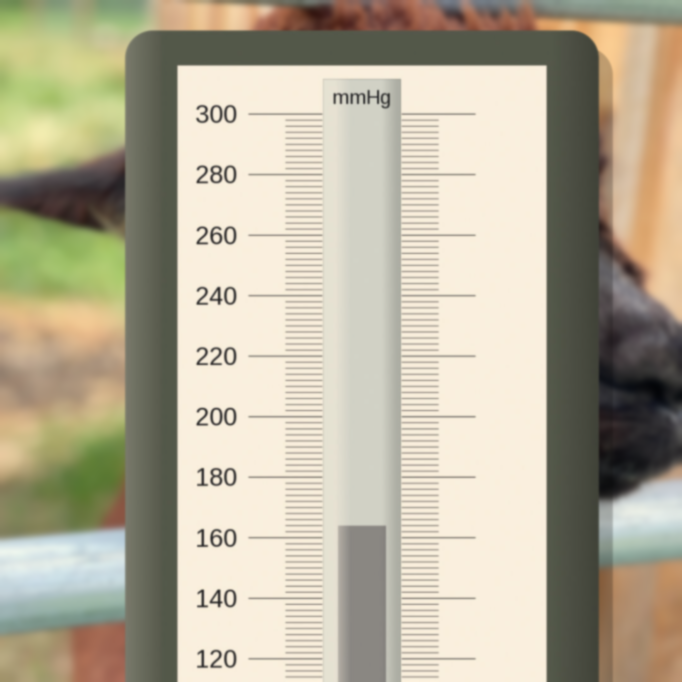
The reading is 164mmHg
